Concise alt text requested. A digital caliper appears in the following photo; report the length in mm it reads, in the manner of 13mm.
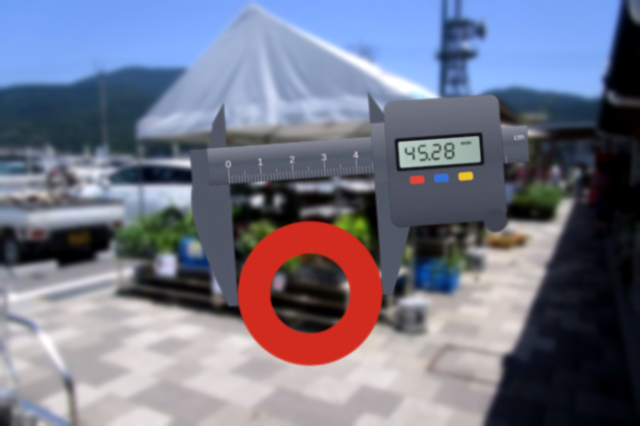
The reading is 45.28mm
